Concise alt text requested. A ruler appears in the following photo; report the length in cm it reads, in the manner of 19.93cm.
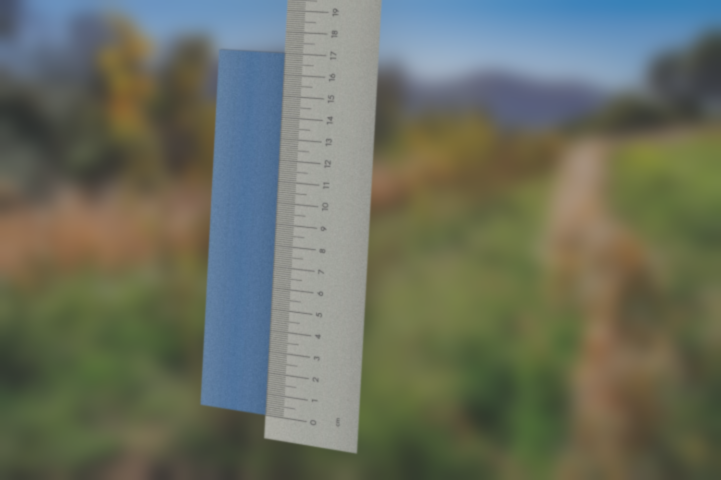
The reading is 17cm
